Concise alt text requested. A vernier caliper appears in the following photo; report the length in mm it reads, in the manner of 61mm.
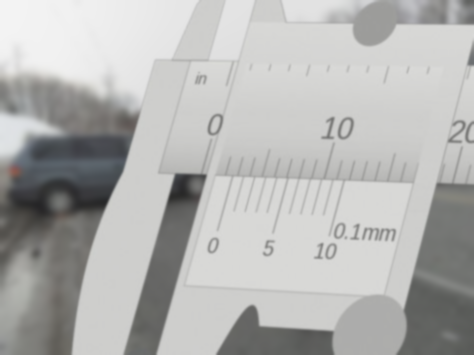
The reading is 2.6mm
